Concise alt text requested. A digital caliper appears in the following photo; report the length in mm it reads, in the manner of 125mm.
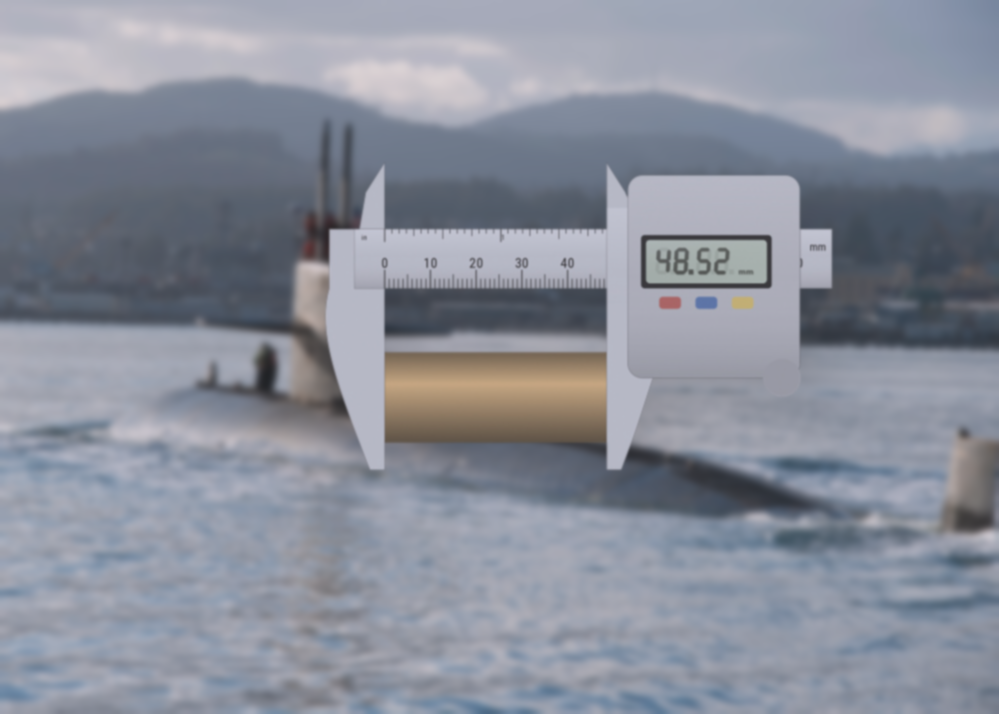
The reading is 48.52mm
